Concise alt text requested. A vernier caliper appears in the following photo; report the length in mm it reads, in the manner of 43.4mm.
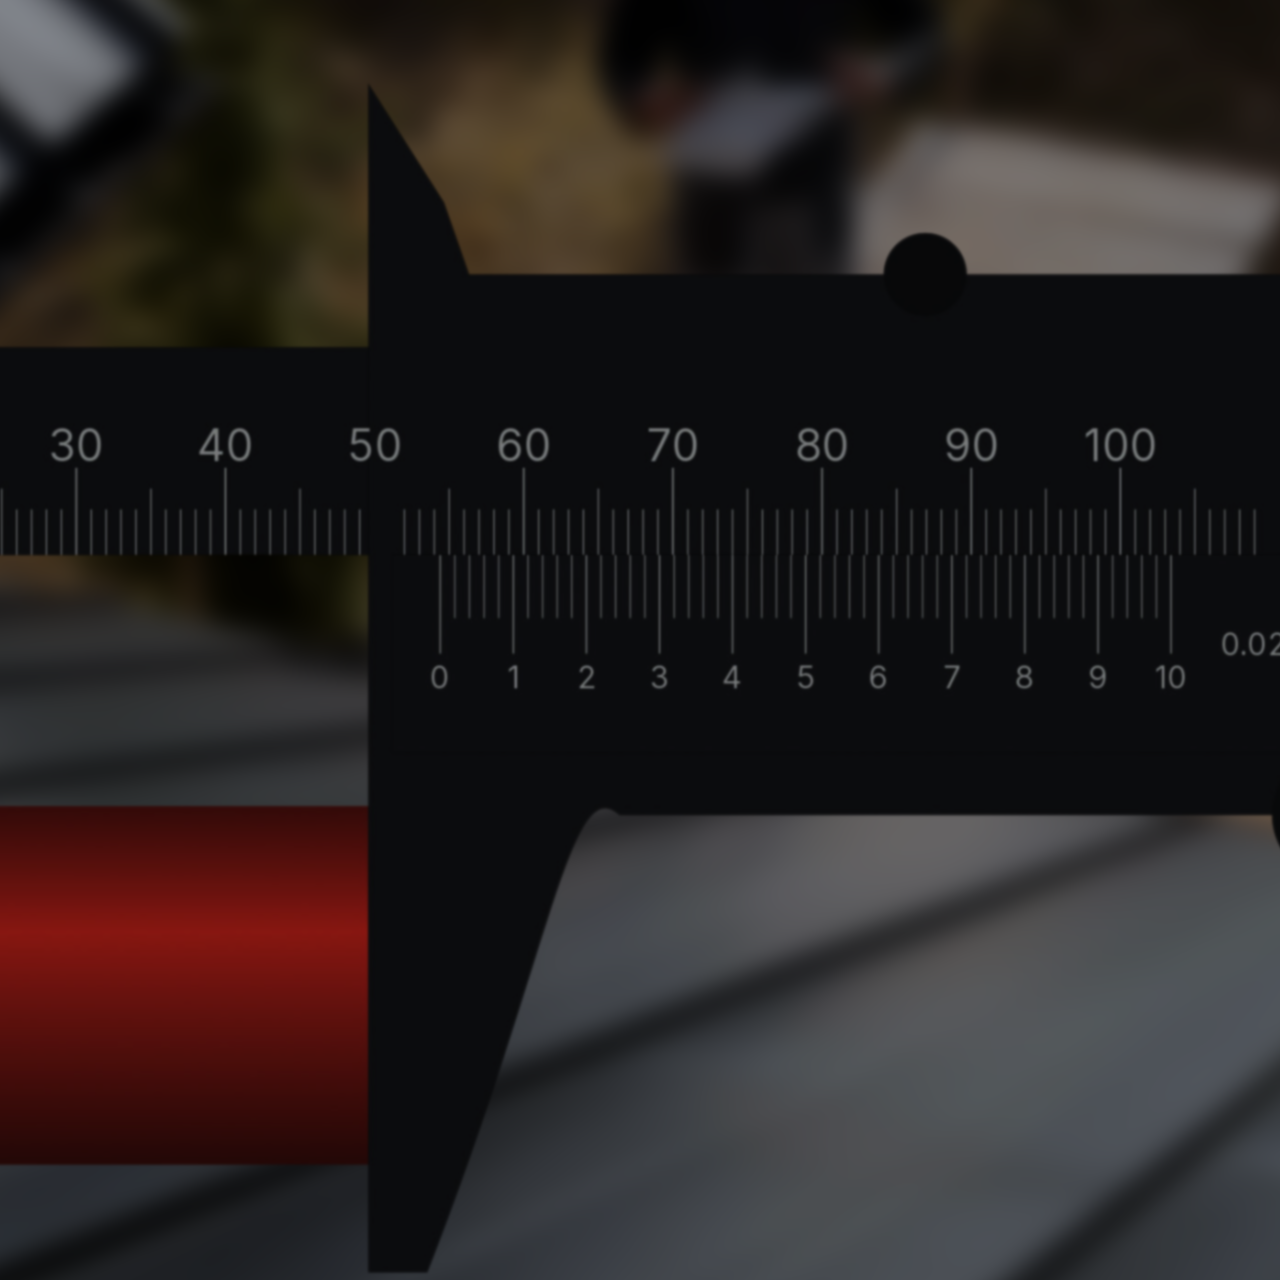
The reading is 54.4mm
